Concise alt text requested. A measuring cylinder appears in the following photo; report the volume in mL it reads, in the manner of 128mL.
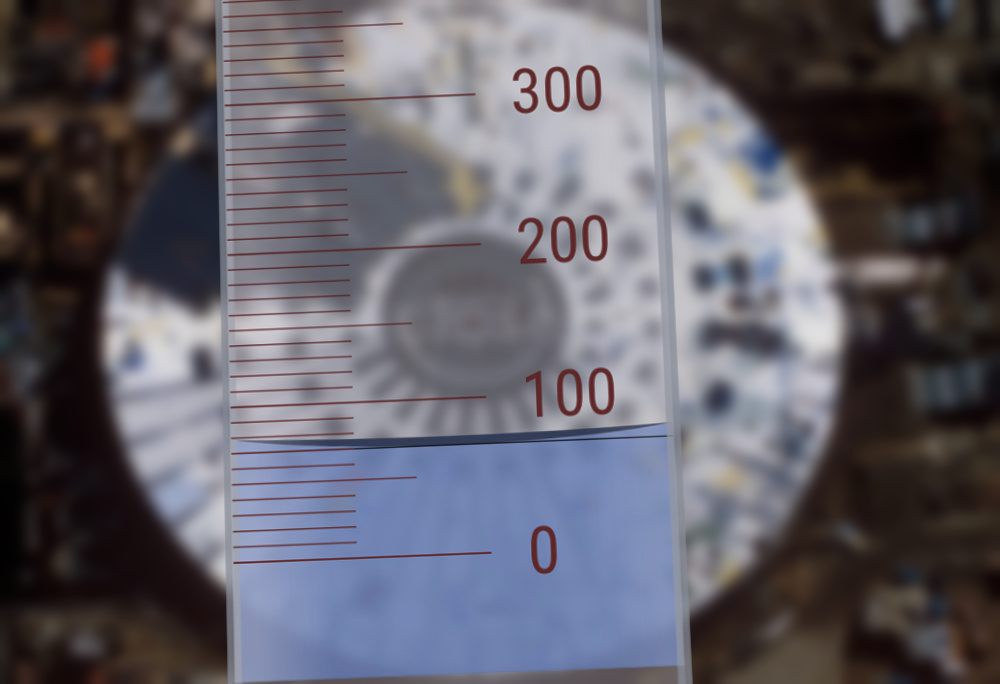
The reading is 70mL
